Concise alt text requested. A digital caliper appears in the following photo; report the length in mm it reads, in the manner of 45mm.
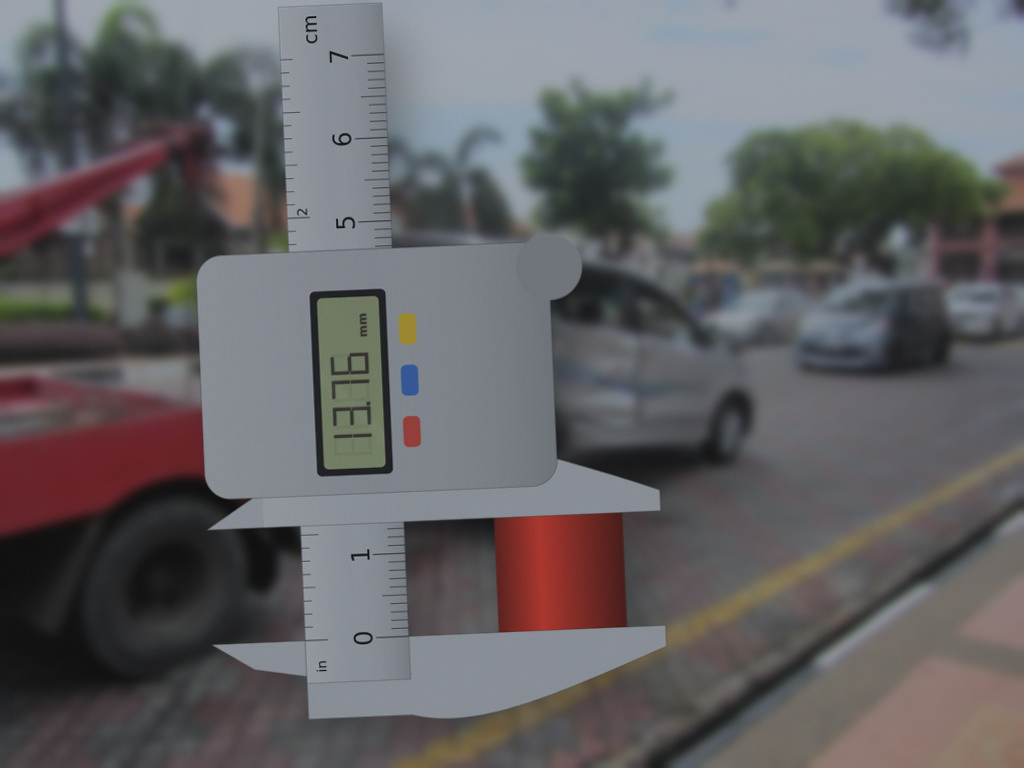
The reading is 13.76mm
